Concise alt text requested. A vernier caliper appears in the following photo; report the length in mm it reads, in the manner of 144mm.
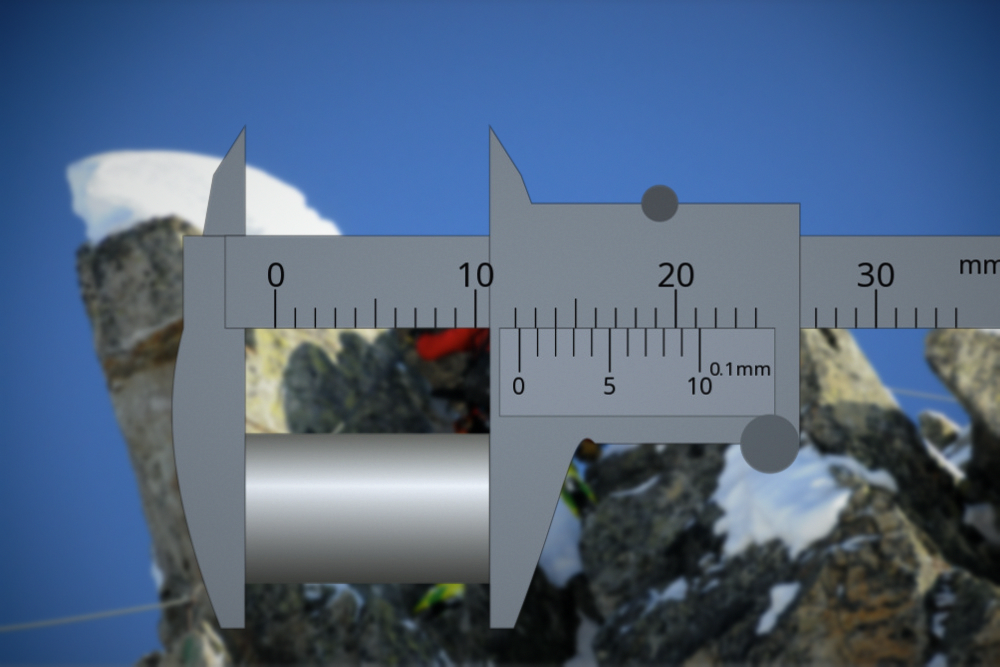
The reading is 12.2mm
